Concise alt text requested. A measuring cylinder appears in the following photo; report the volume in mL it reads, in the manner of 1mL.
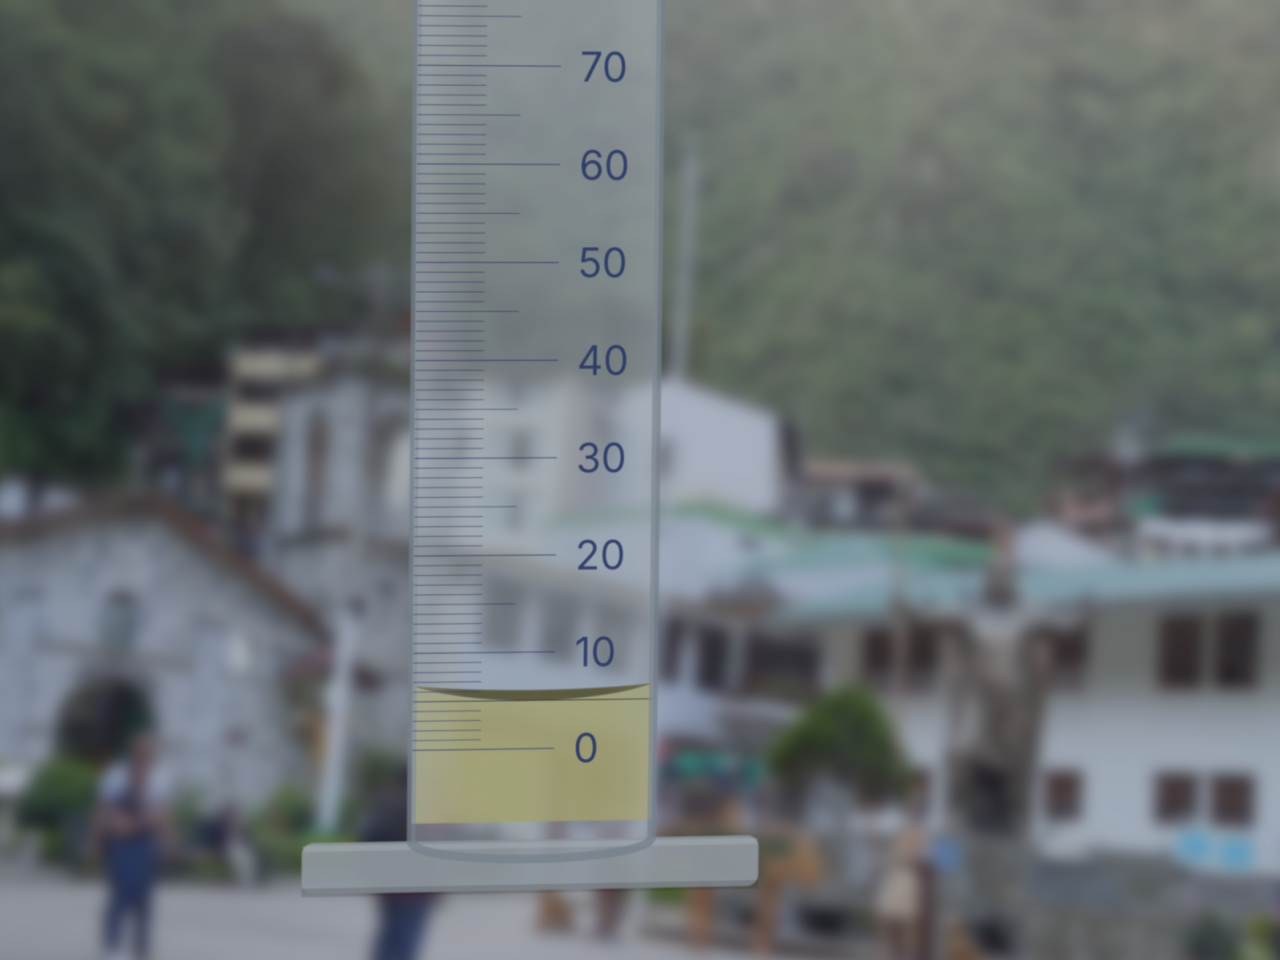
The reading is 5mL
